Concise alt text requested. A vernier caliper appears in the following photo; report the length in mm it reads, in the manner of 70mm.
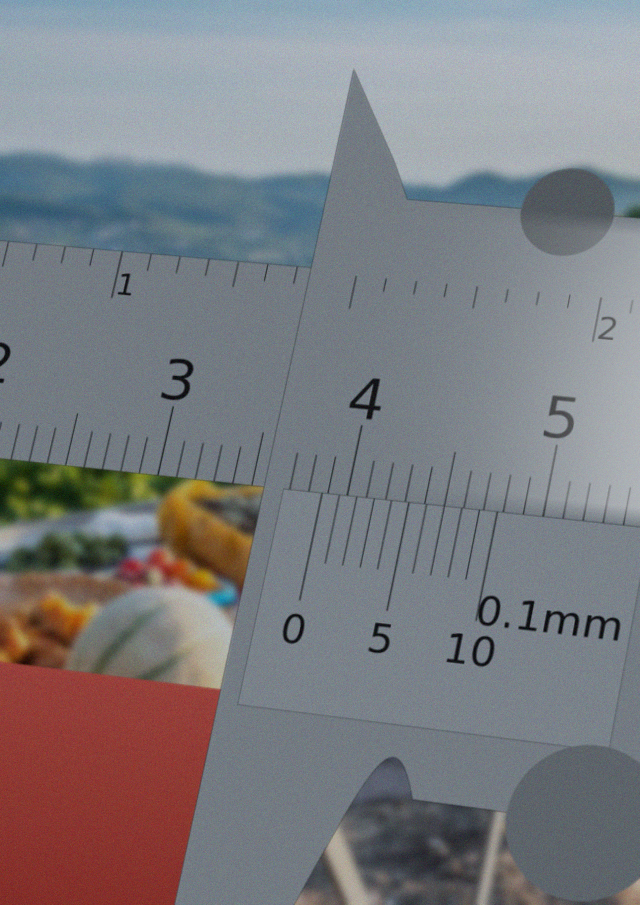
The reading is 38.7mm
